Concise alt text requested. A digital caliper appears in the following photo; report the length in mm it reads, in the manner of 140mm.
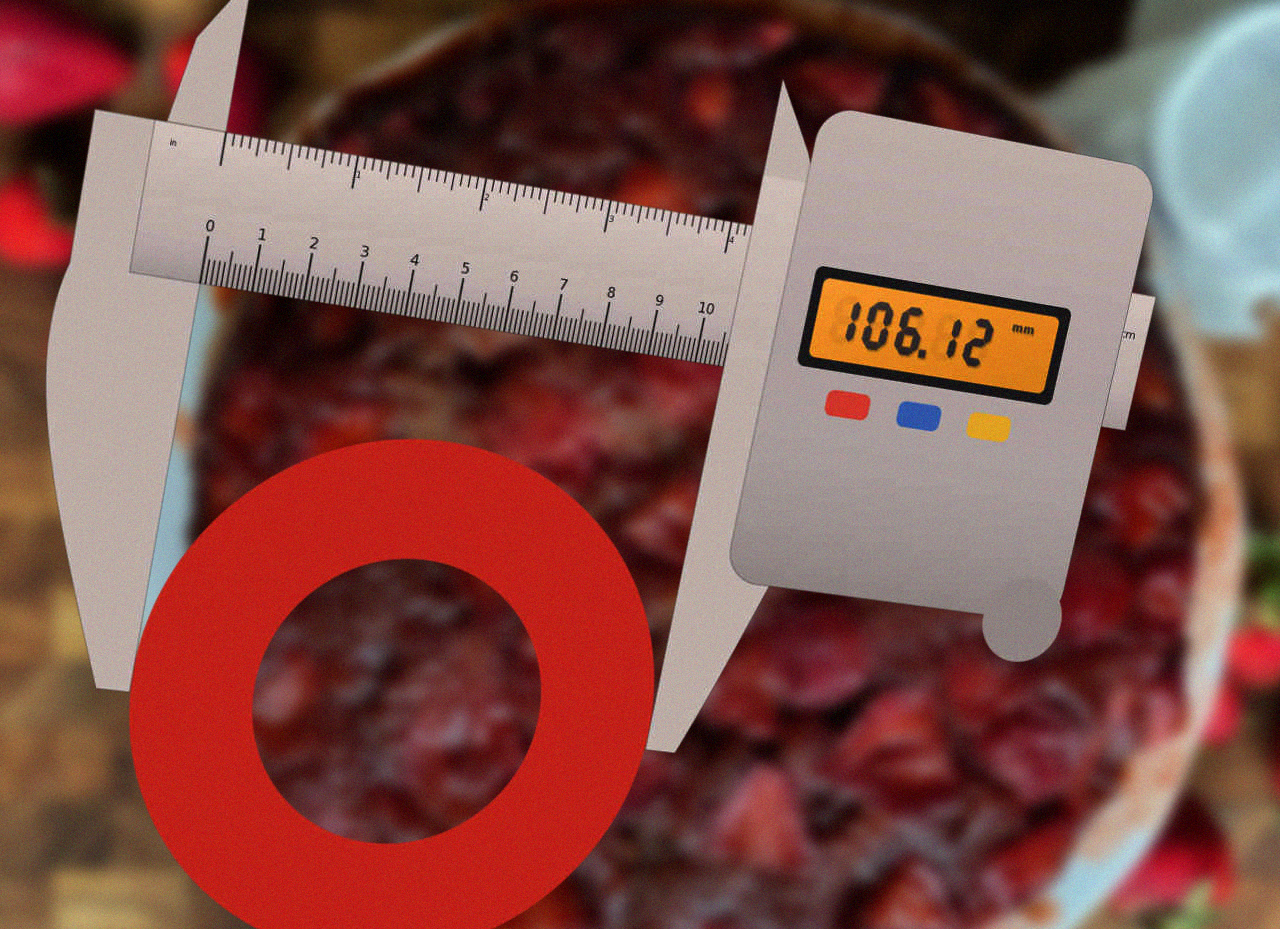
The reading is 106.12mm
